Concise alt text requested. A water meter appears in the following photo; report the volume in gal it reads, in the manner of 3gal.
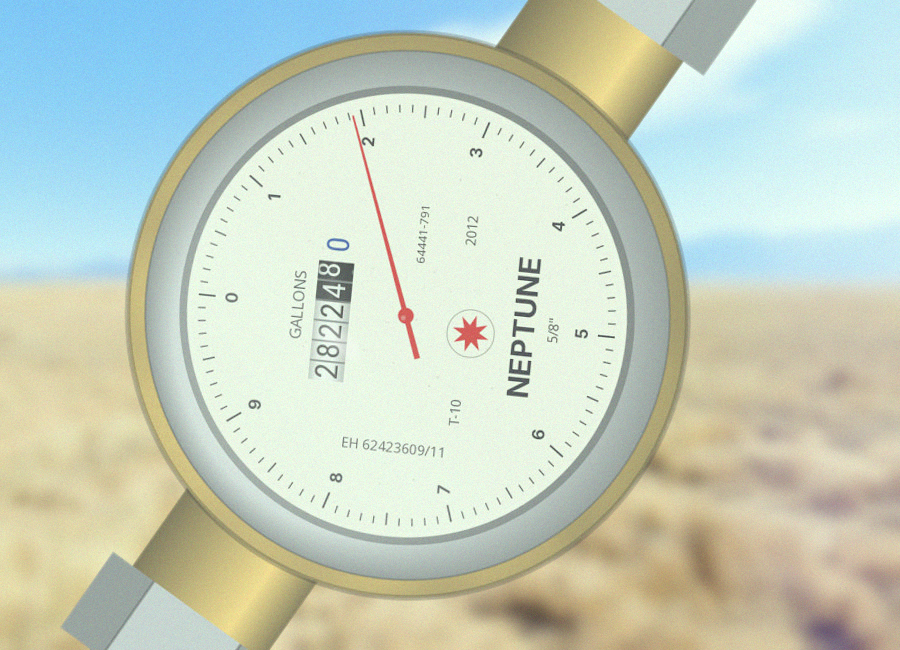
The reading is 2822481.9gal
